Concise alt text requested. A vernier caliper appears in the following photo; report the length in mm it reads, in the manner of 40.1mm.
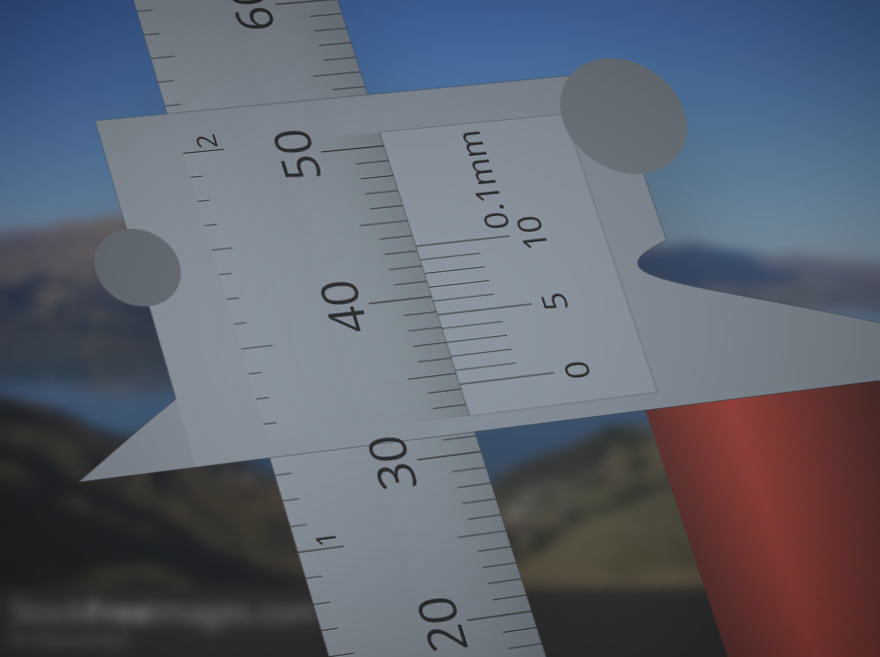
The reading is 34.3mm
